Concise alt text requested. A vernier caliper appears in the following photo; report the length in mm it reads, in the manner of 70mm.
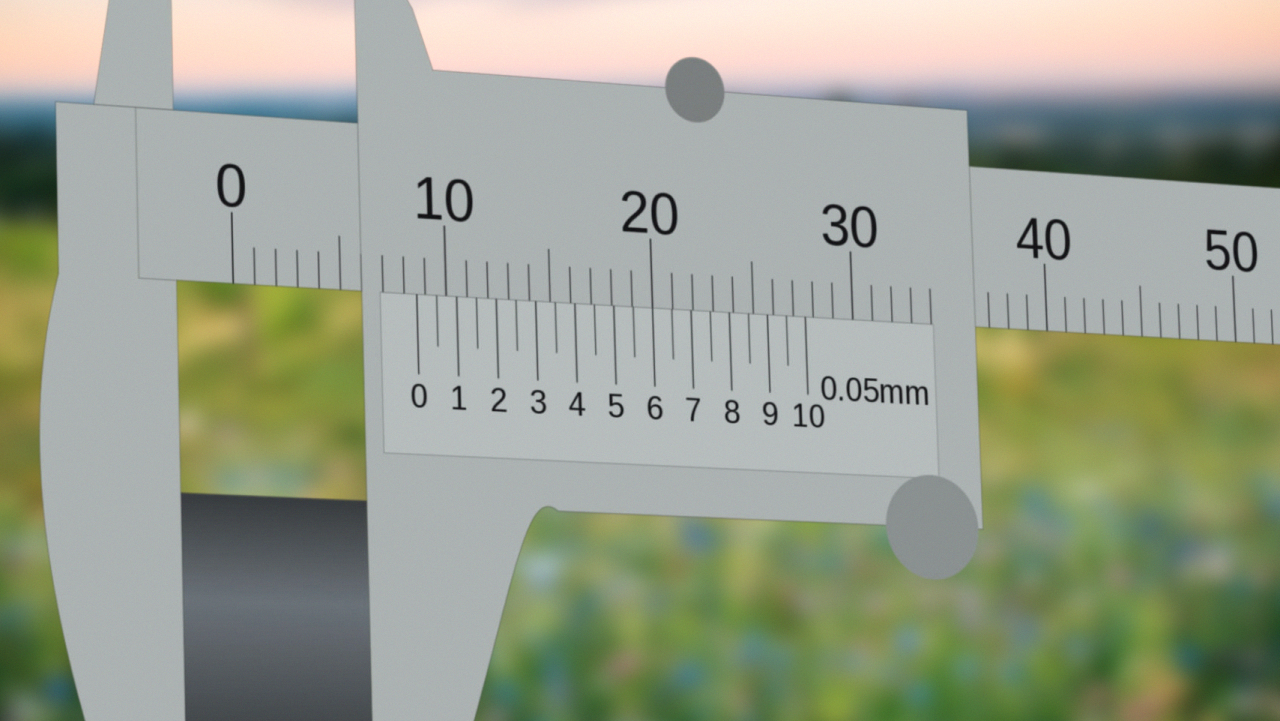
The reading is 8.6mm
